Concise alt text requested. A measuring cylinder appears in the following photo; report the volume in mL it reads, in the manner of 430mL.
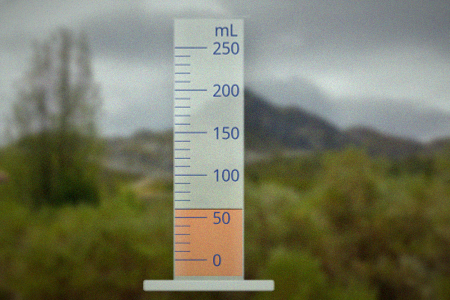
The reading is 60mL
